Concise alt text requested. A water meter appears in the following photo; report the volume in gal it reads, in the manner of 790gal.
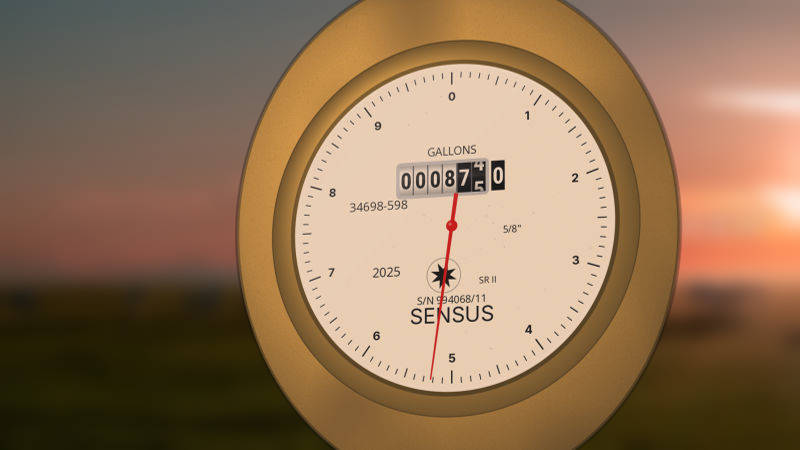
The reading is 8745.2gal
